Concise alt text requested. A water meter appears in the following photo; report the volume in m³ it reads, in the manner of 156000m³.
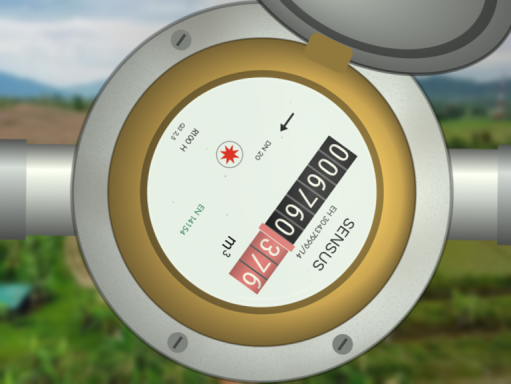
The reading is 6760.376m³
